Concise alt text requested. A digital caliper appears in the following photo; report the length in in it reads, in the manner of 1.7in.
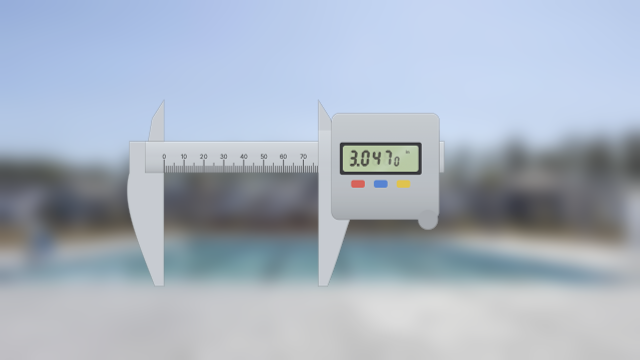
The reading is 3.0470in
